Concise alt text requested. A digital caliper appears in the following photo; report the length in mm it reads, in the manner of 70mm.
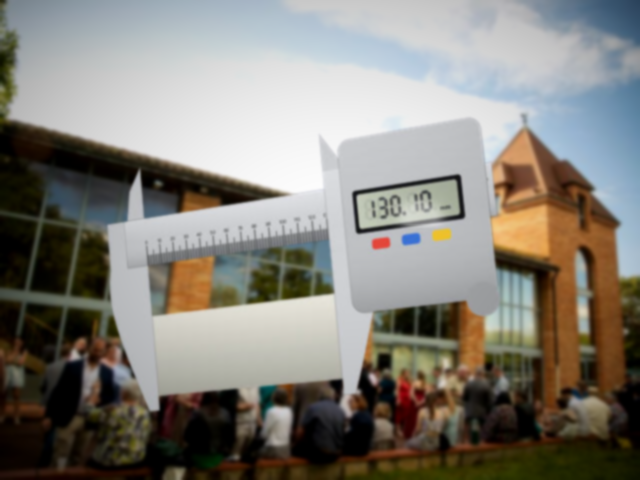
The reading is 130.10mm
